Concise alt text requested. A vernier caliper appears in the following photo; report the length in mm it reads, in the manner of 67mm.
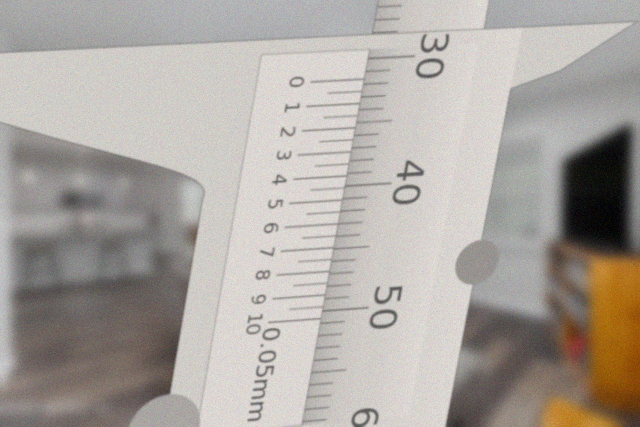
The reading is 31.6mm
